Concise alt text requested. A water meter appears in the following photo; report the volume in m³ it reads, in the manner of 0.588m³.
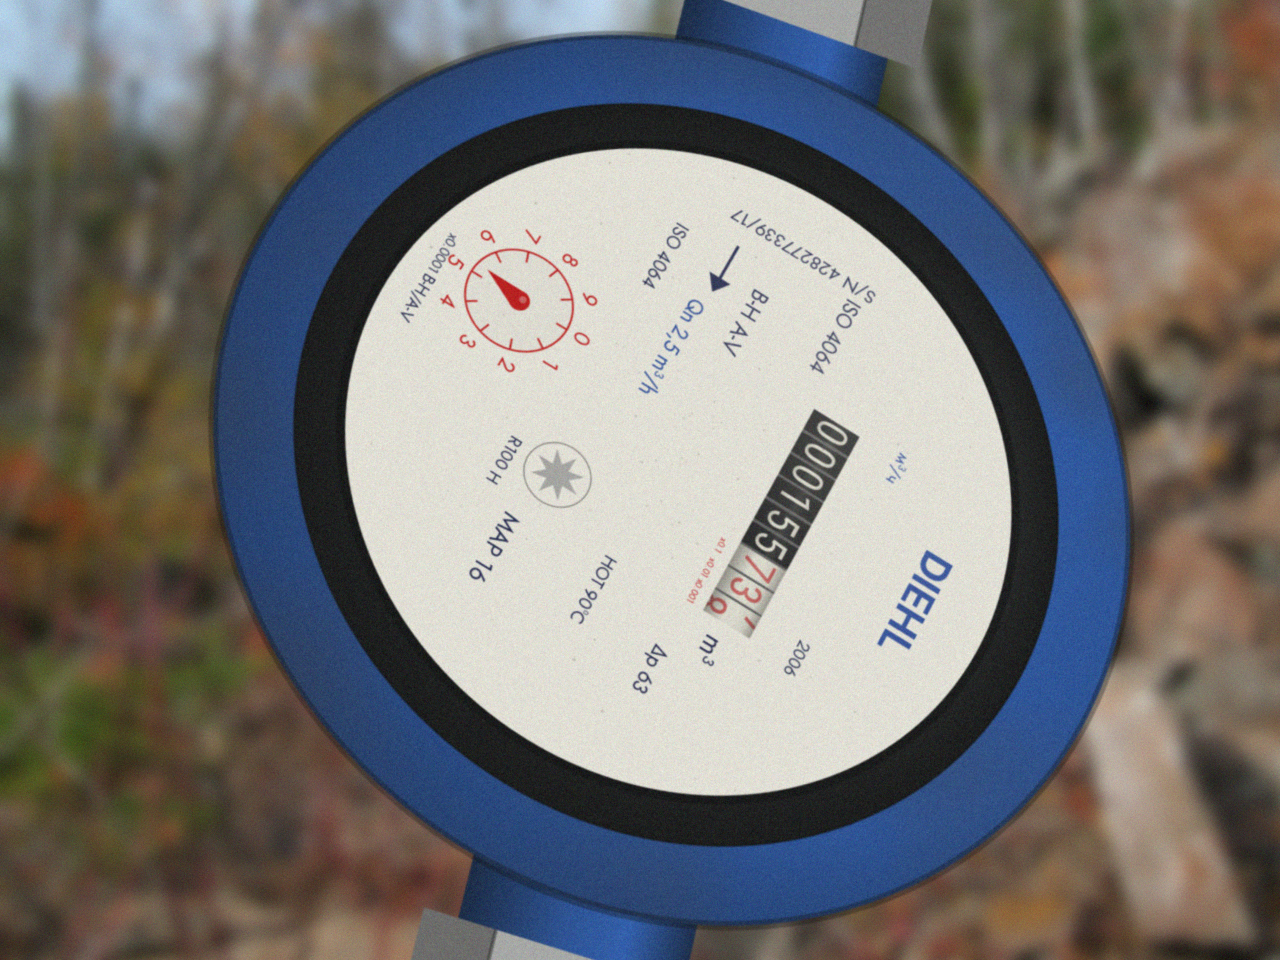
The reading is 155.7375m³
